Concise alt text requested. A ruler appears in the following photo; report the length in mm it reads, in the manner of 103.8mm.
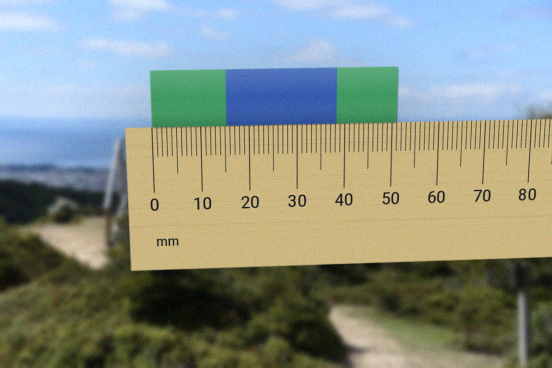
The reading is 51mm
